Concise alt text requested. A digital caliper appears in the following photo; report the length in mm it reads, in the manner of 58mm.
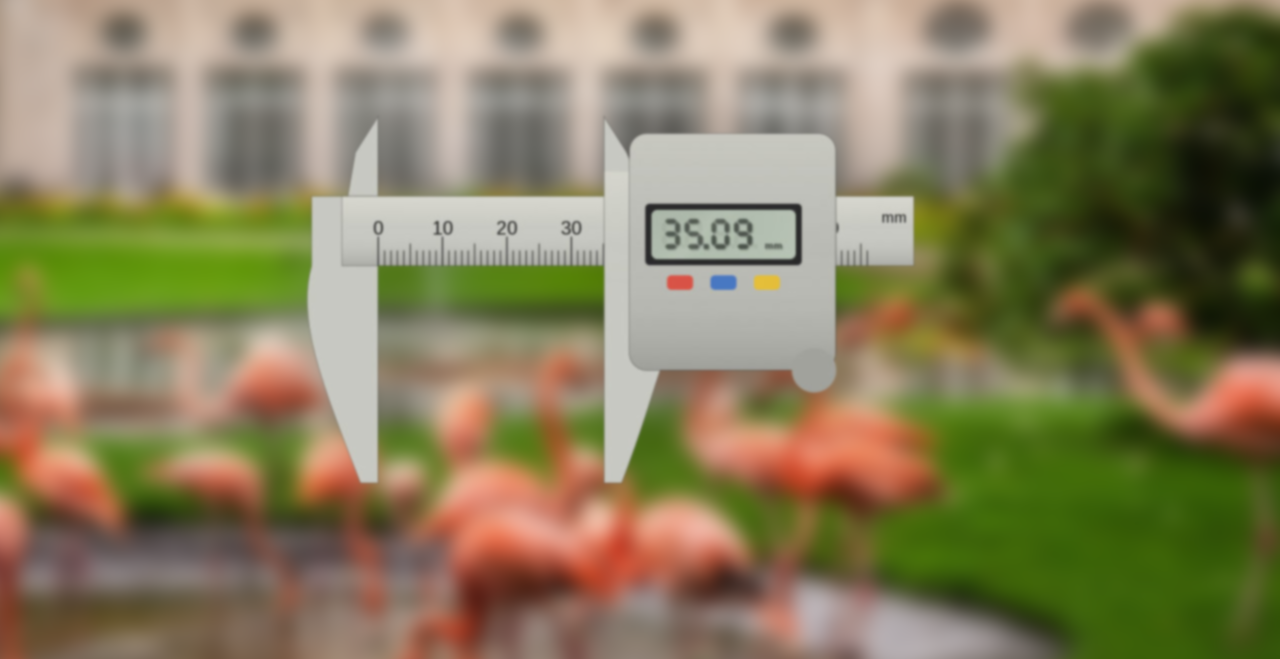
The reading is 35.09mm
